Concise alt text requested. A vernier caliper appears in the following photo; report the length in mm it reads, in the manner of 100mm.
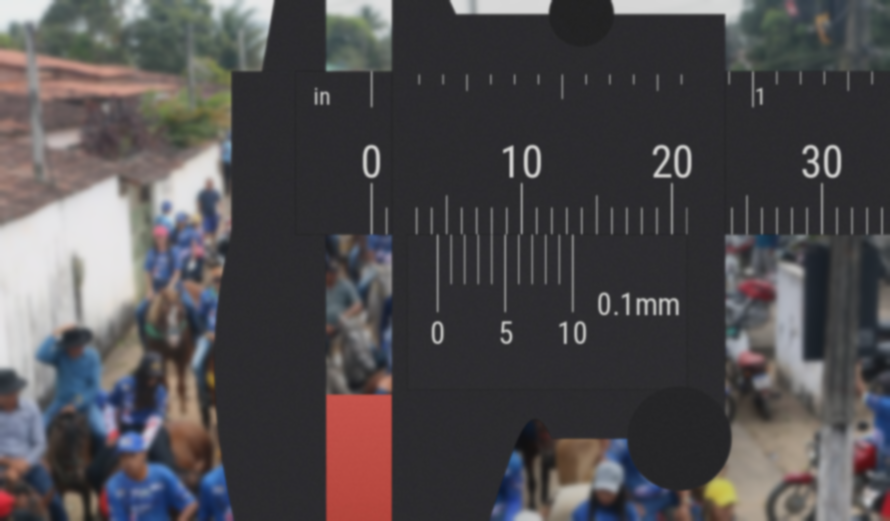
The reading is 4.4mm
